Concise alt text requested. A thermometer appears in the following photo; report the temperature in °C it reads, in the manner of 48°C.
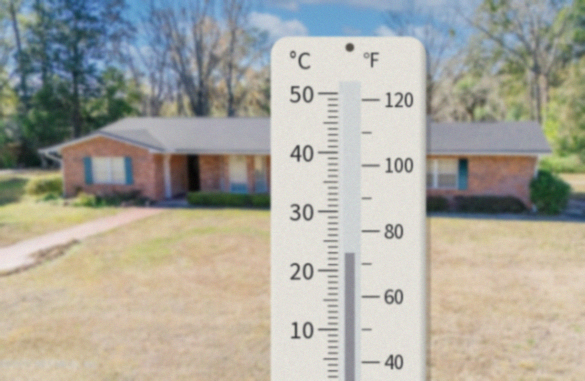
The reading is 23°C
